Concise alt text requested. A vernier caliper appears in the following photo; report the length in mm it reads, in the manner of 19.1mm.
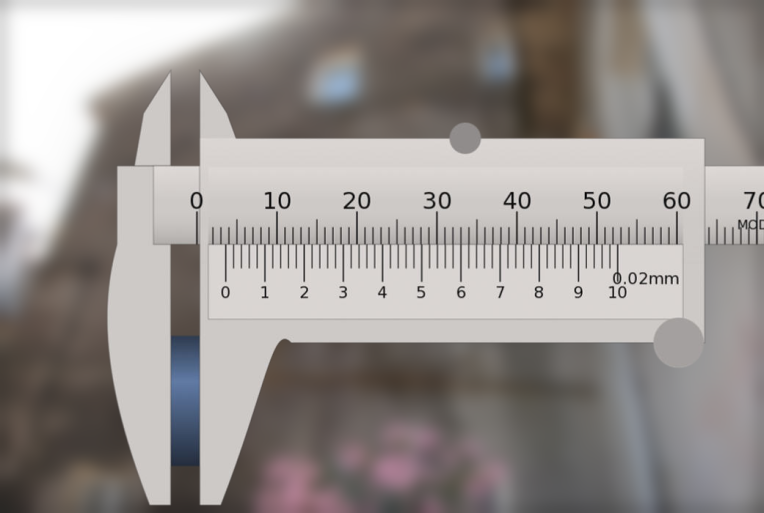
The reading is 3.6mm
